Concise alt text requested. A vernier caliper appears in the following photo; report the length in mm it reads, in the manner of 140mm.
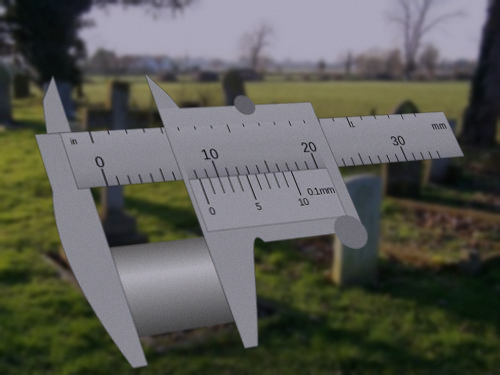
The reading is 8.2mm
